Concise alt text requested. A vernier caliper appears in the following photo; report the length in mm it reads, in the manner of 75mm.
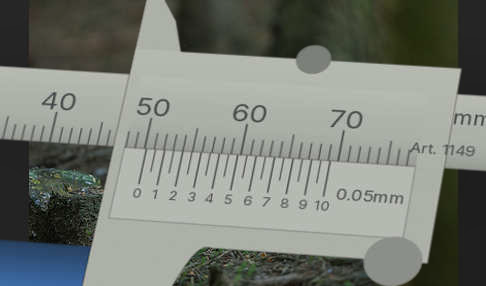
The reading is 50.2mm
